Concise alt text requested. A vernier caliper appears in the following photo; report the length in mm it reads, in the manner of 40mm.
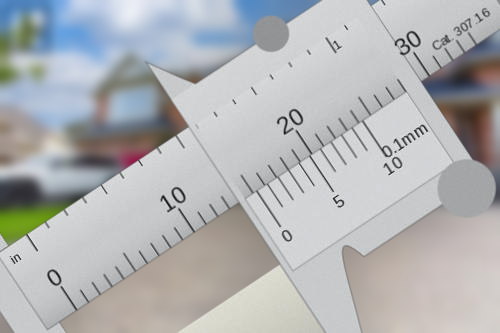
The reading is 15.3mm
